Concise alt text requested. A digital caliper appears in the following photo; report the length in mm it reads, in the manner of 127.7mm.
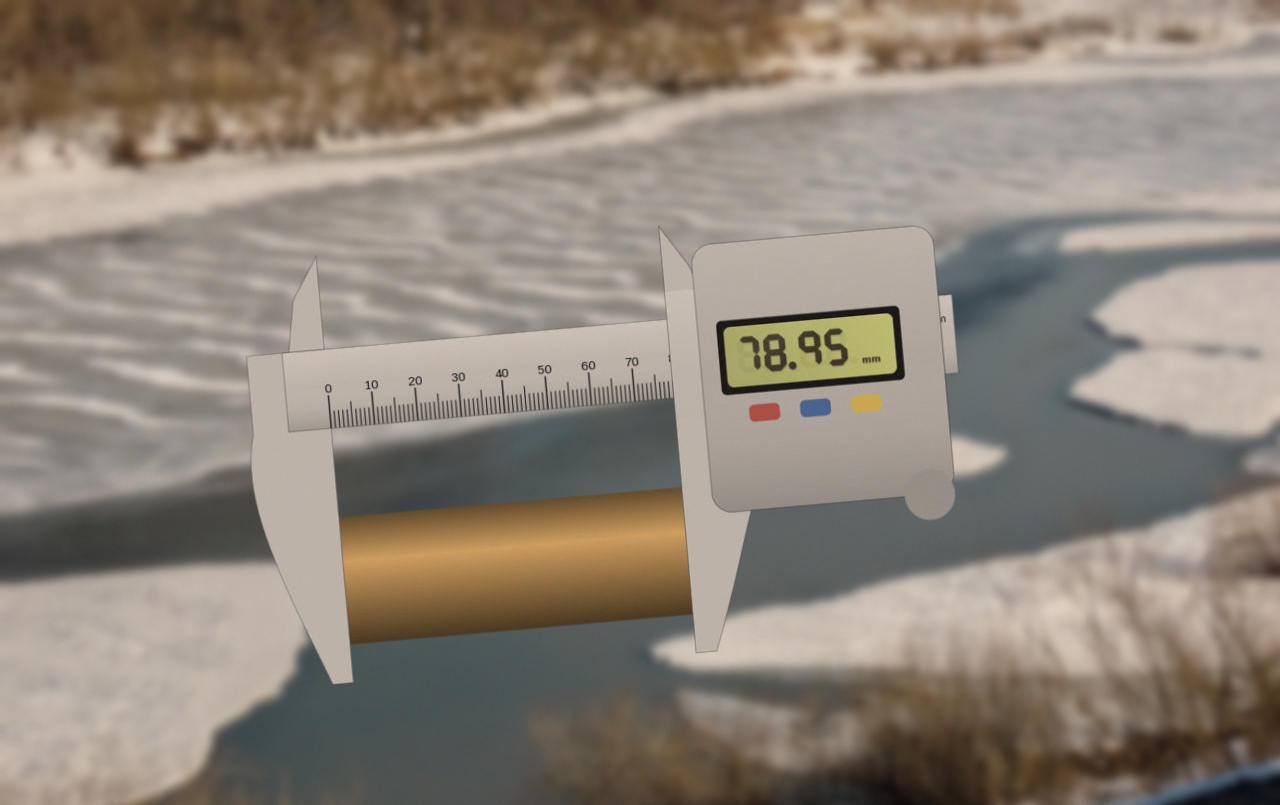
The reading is 78.95mm
